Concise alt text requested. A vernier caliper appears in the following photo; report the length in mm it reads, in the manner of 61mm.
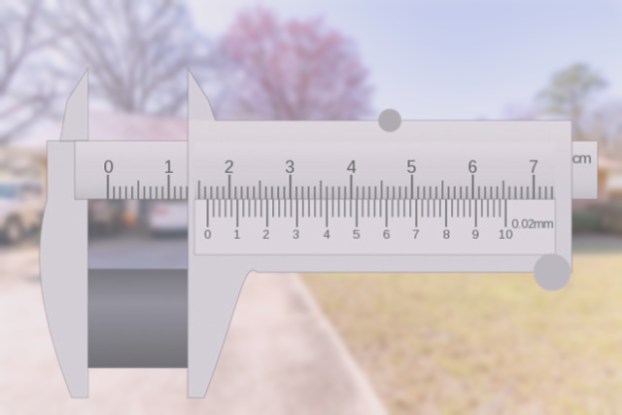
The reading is 16.4mm
